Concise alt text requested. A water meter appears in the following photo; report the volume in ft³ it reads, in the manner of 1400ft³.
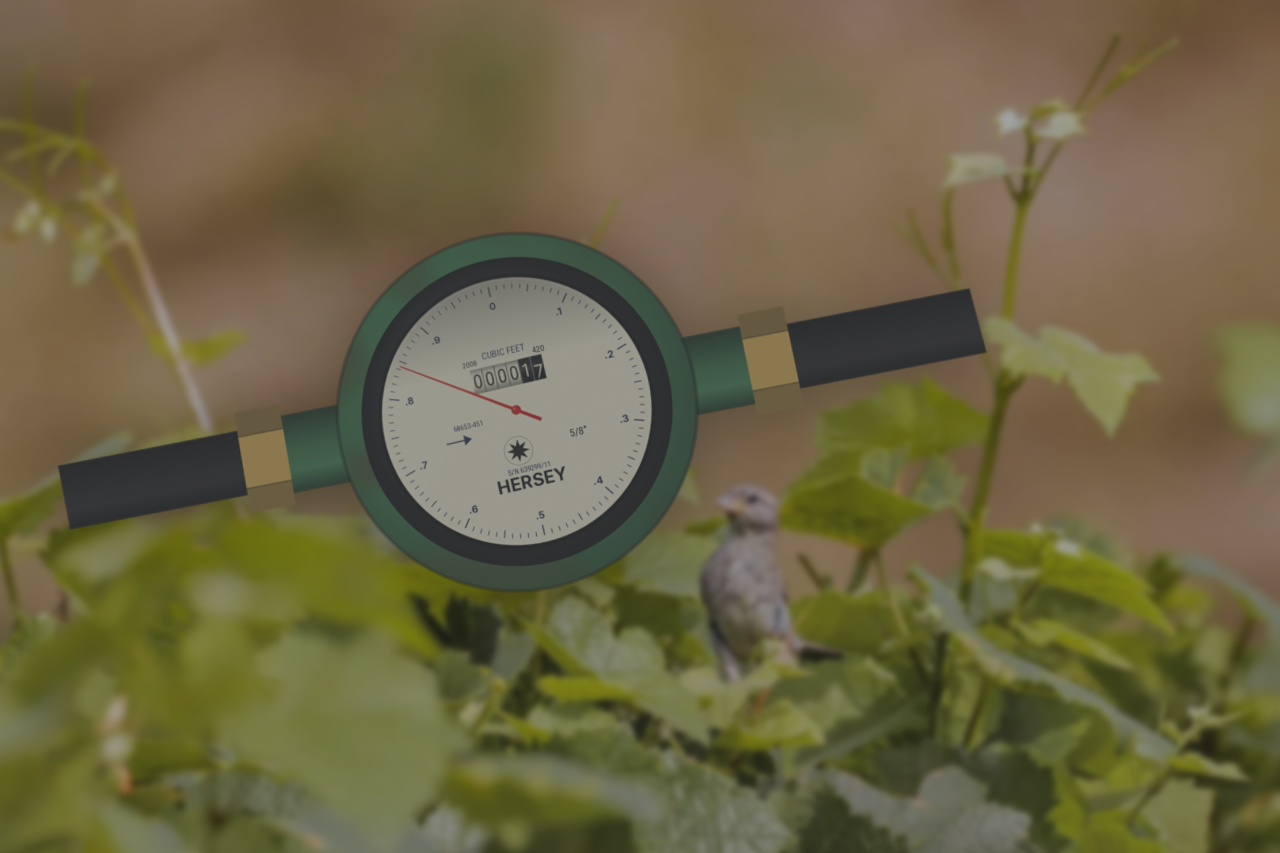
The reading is 16.84ft³
